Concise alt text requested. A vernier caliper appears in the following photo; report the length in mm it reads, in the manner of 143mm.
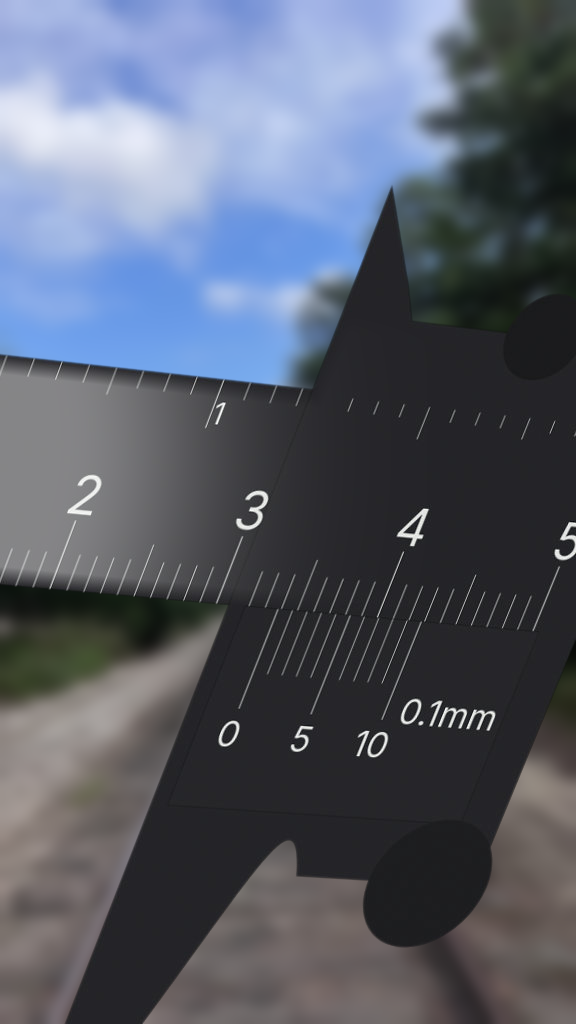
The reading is 33.8mm
